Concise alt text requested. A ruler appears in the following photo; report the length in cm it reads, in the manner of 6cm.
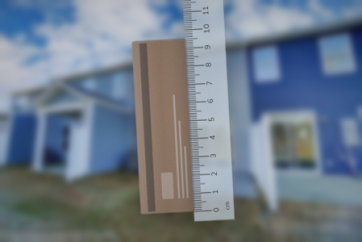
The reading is 9.5cm
